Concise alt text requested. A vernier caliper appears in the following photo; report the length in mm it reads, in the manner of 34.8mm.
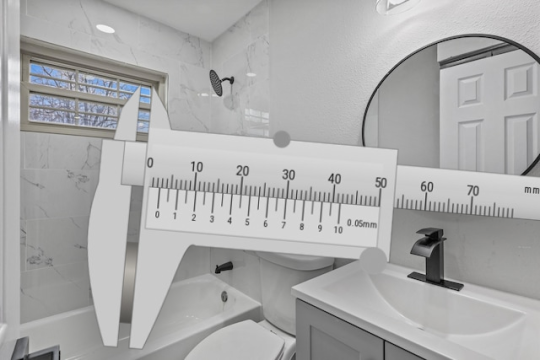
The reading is 2.5mm
